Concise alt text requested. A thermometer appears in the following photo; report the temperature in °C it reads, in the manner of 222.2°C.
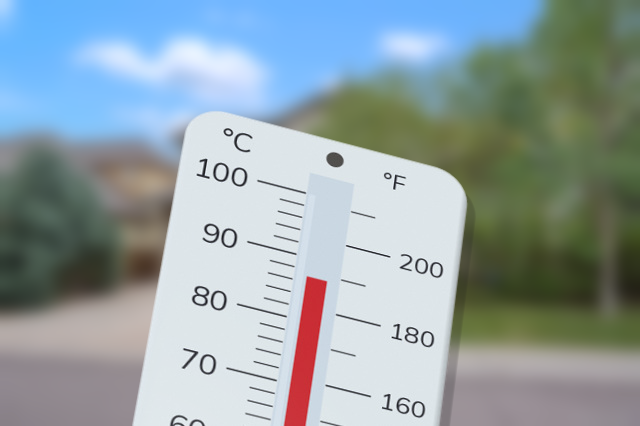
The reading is 87°C
